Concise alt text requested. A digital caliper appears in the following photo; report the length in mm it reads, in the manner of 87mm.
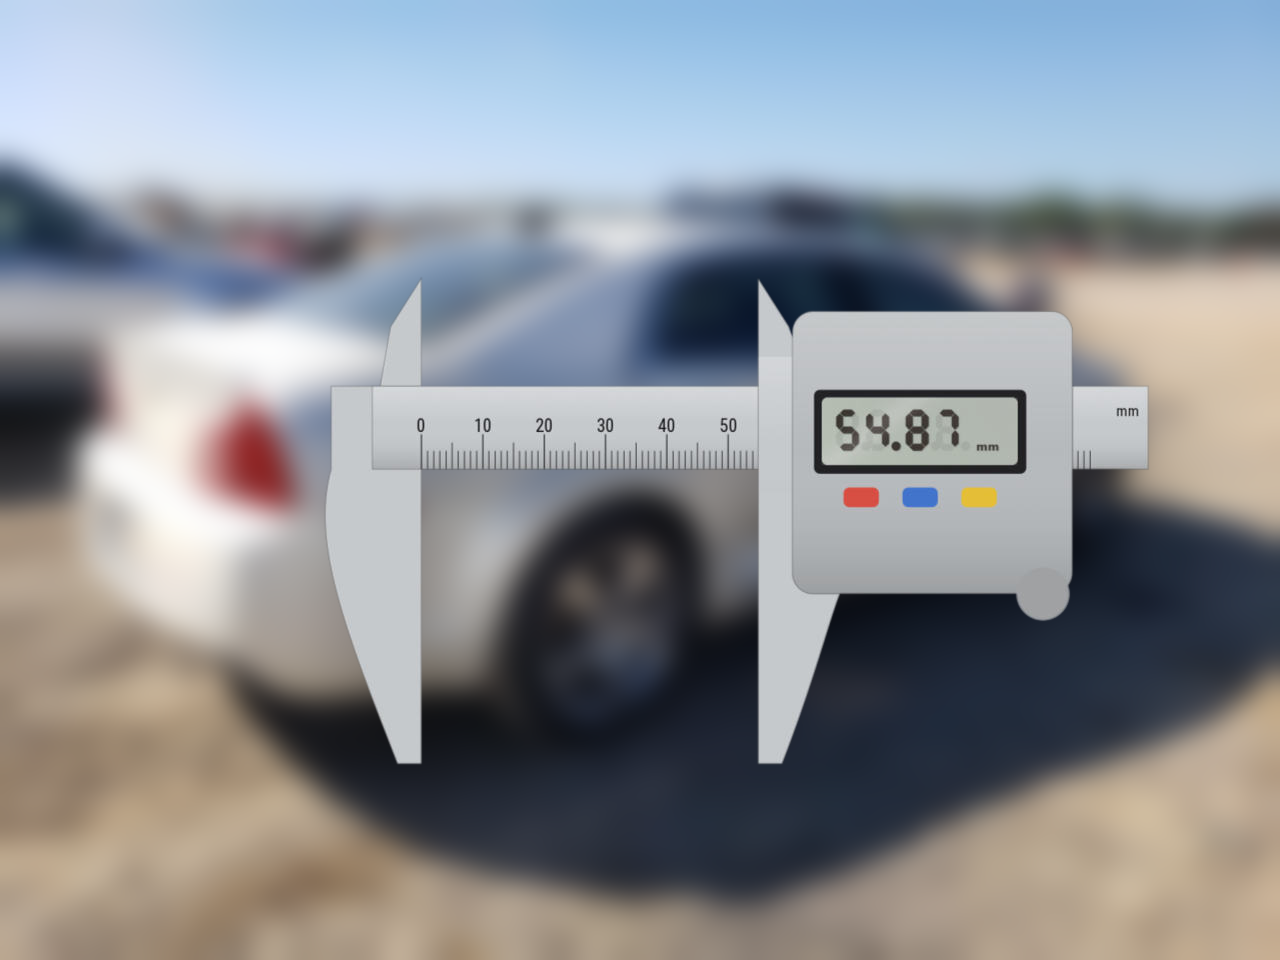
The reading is 54.87mm
